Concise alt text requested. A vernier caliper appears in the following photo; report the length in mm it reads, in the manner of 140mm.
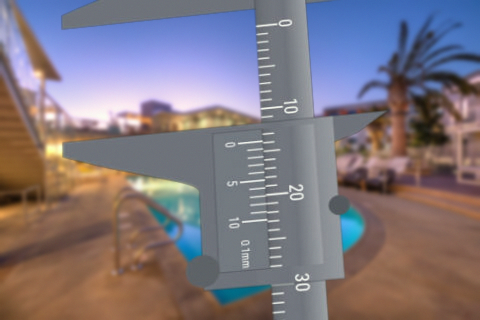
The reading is 13.8mm
